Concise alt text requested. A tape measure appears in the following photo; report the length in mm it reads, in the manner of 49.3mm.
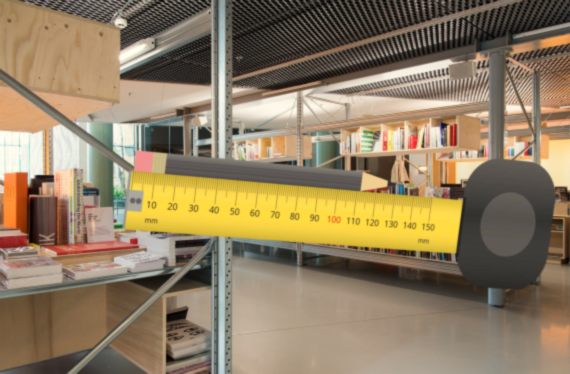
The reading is 130mm
